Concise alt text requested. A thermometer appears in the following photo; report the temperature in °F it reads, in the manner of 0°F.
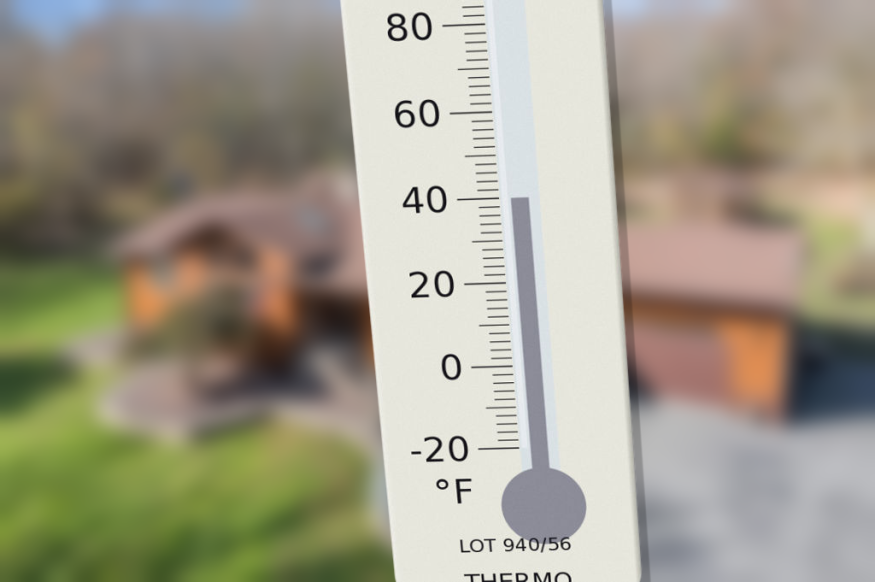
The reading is 40°F
